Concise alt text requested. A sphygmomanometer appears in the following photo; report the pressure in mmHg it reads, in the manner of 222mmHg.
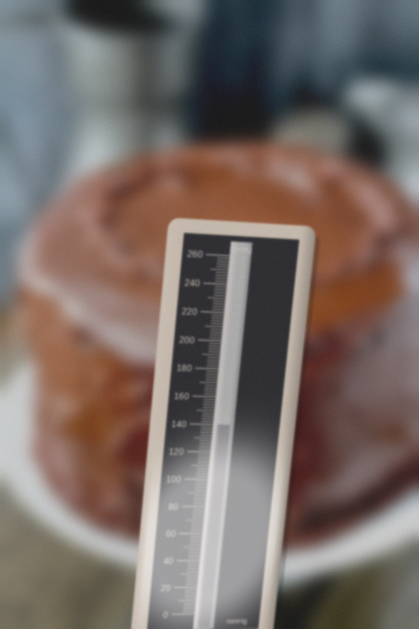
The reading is 140mmHg
